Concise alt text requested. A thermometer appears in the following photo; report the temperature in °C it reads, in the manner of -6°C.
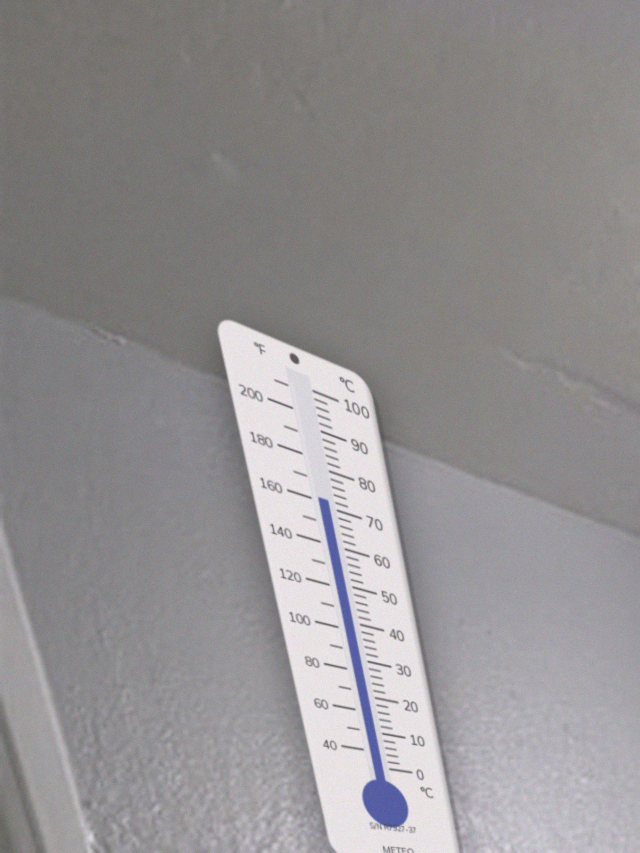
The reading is 72°C
